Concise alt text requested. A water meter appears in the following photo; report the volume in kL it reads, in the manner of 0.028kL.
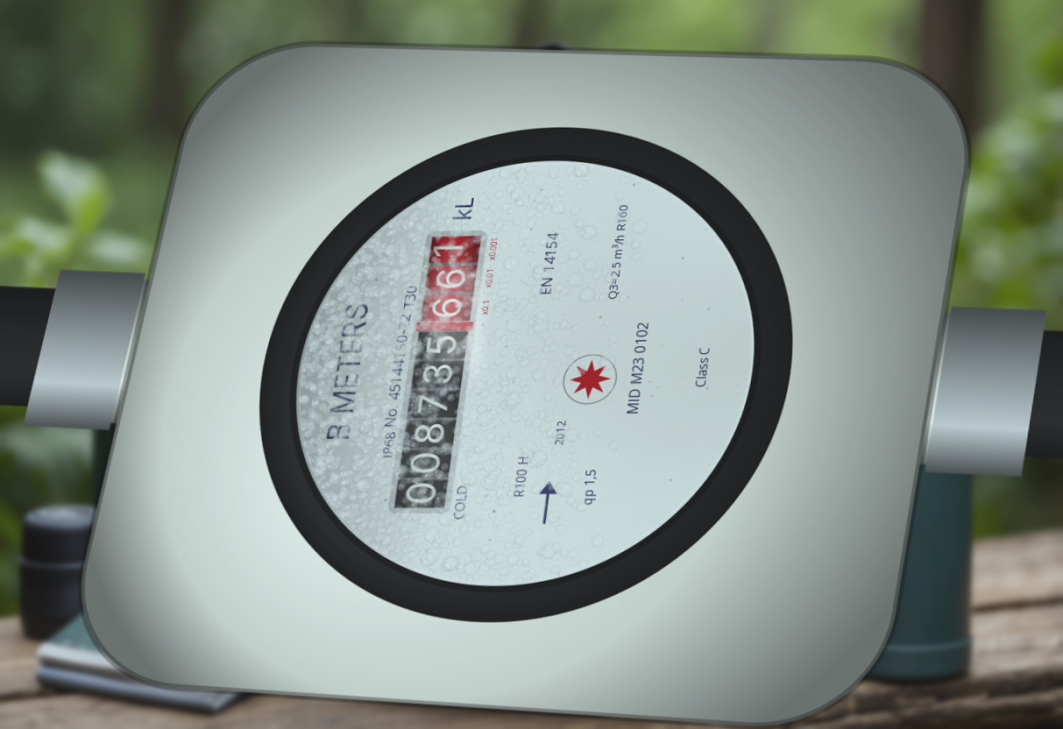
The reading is 8735.661kL
